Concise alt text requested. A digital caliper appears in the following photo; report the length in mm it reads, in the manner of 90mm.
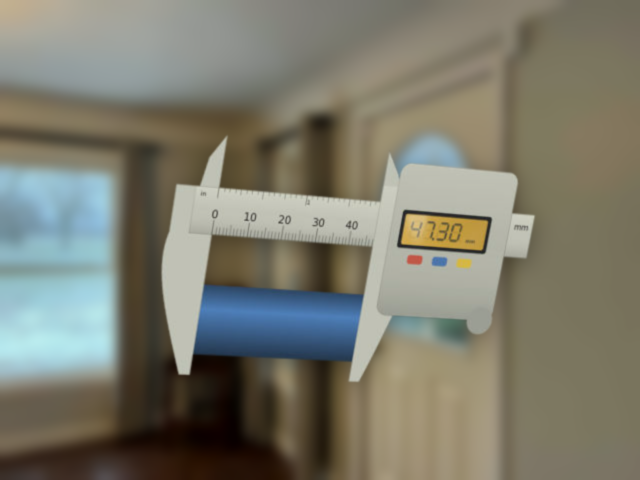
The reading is 47.30mm
